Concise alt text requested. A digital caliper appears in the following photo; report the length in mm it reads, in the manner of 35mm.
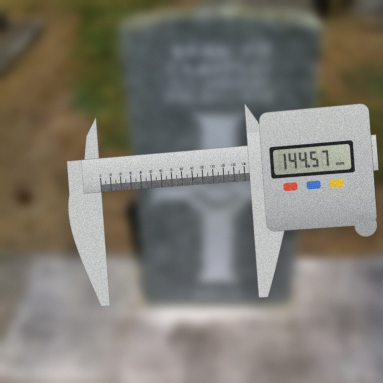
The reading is 144.57mm
